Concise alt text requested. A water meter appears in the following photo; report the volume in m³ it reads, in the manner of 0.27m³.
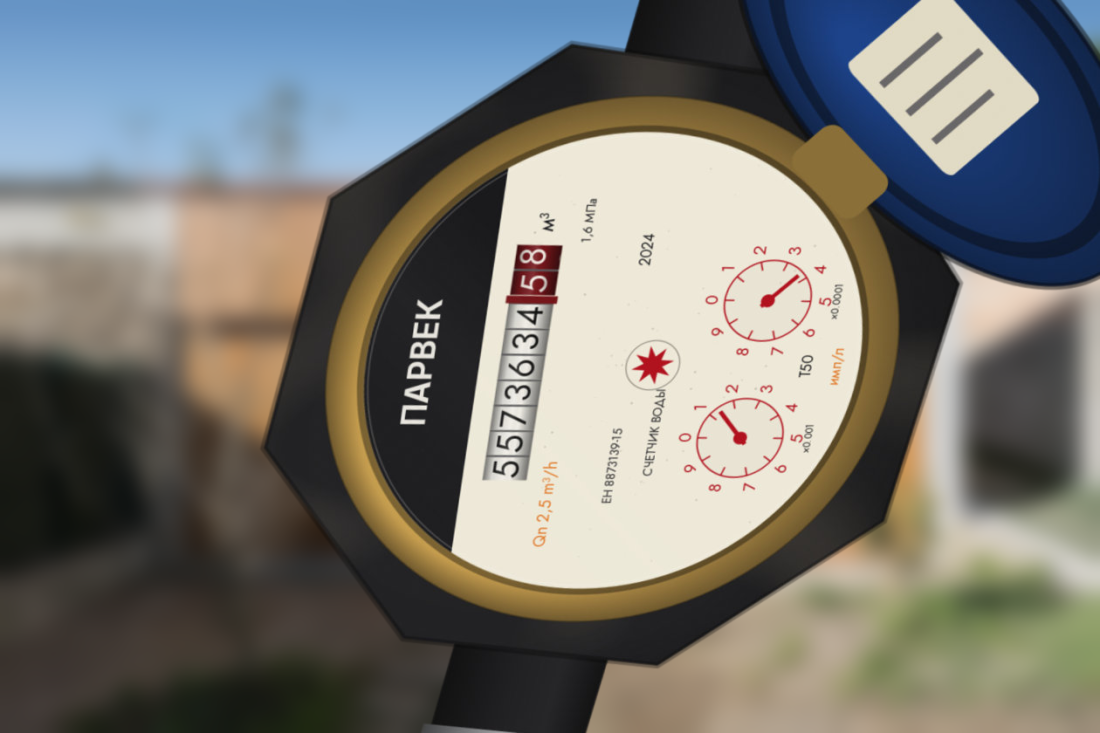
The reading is 5573634.5813m³
